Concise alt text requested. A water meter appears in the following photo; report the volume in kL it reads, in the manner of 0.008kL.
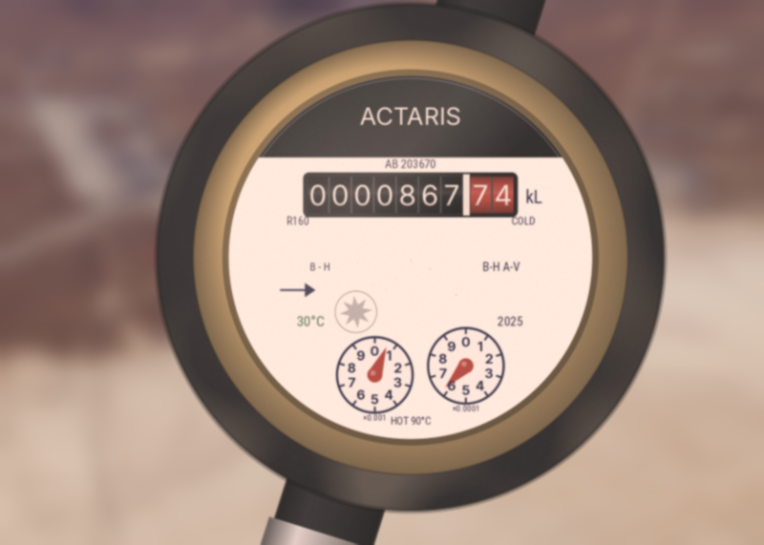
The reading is 867.7406kL
